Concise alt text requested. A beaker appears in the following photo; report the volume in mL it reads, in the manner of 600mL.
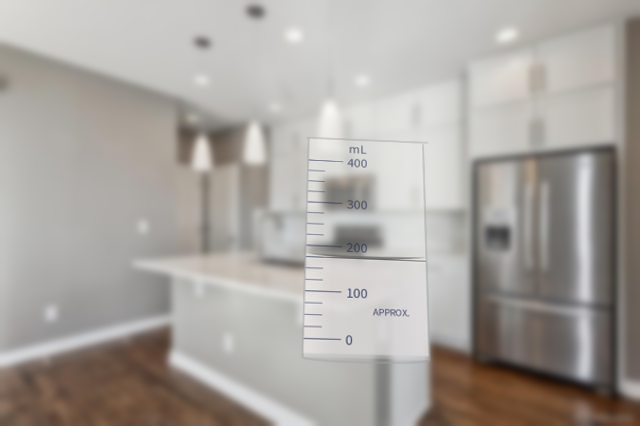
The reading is 175mL
